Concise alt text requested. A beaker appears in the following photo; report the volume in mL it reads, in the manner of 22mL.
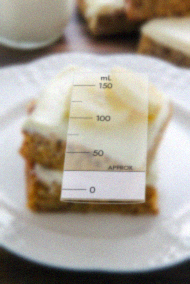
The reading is 25mL
